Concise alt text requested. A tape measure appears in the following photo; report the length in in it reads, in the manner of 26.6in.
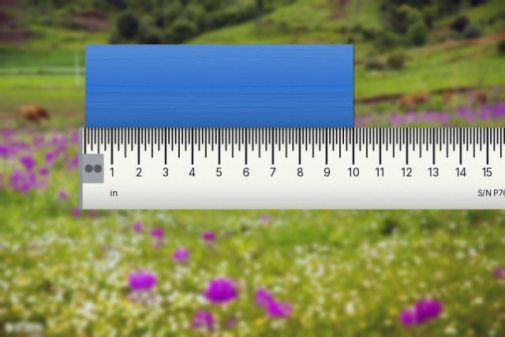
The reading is 10in
